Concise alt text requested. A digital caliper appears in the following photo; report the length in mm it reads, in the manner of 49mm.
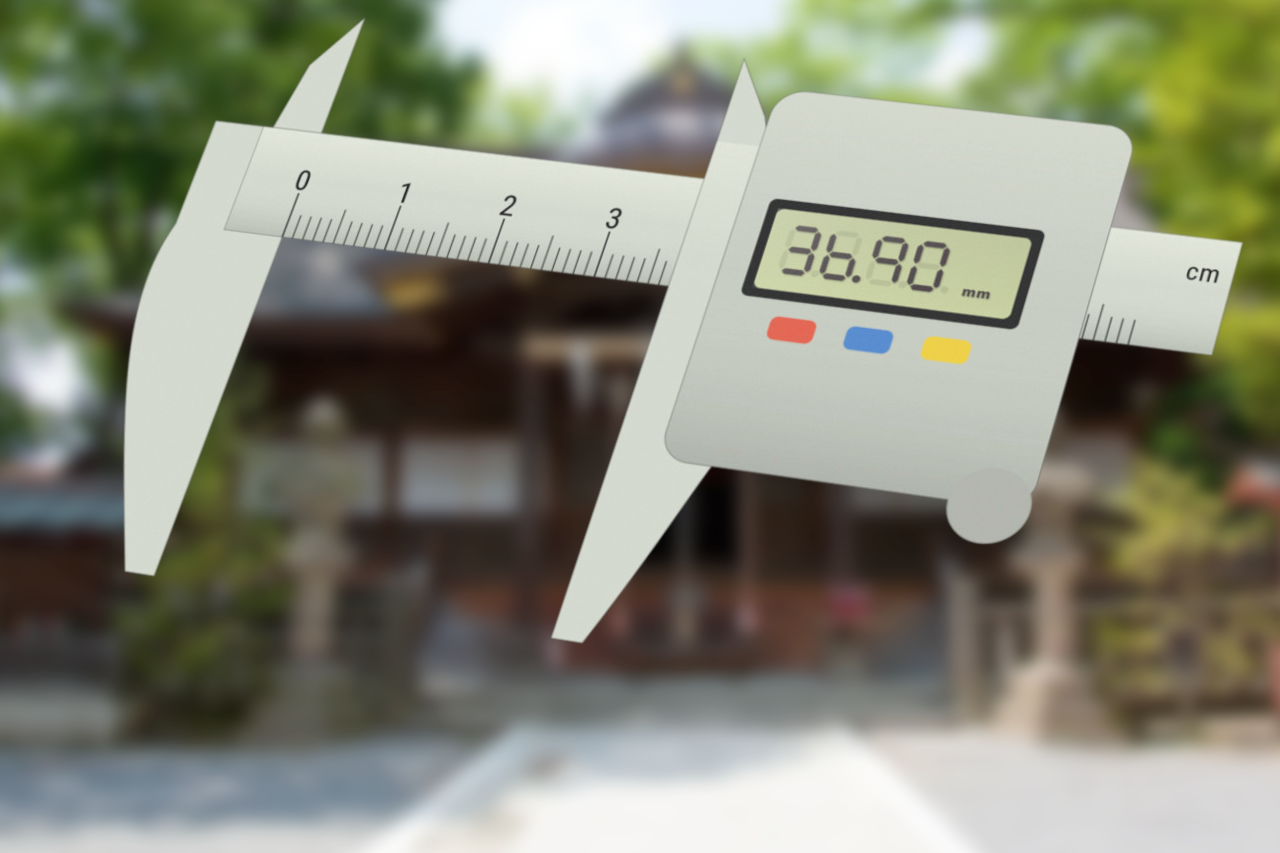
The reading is 36.90mm
